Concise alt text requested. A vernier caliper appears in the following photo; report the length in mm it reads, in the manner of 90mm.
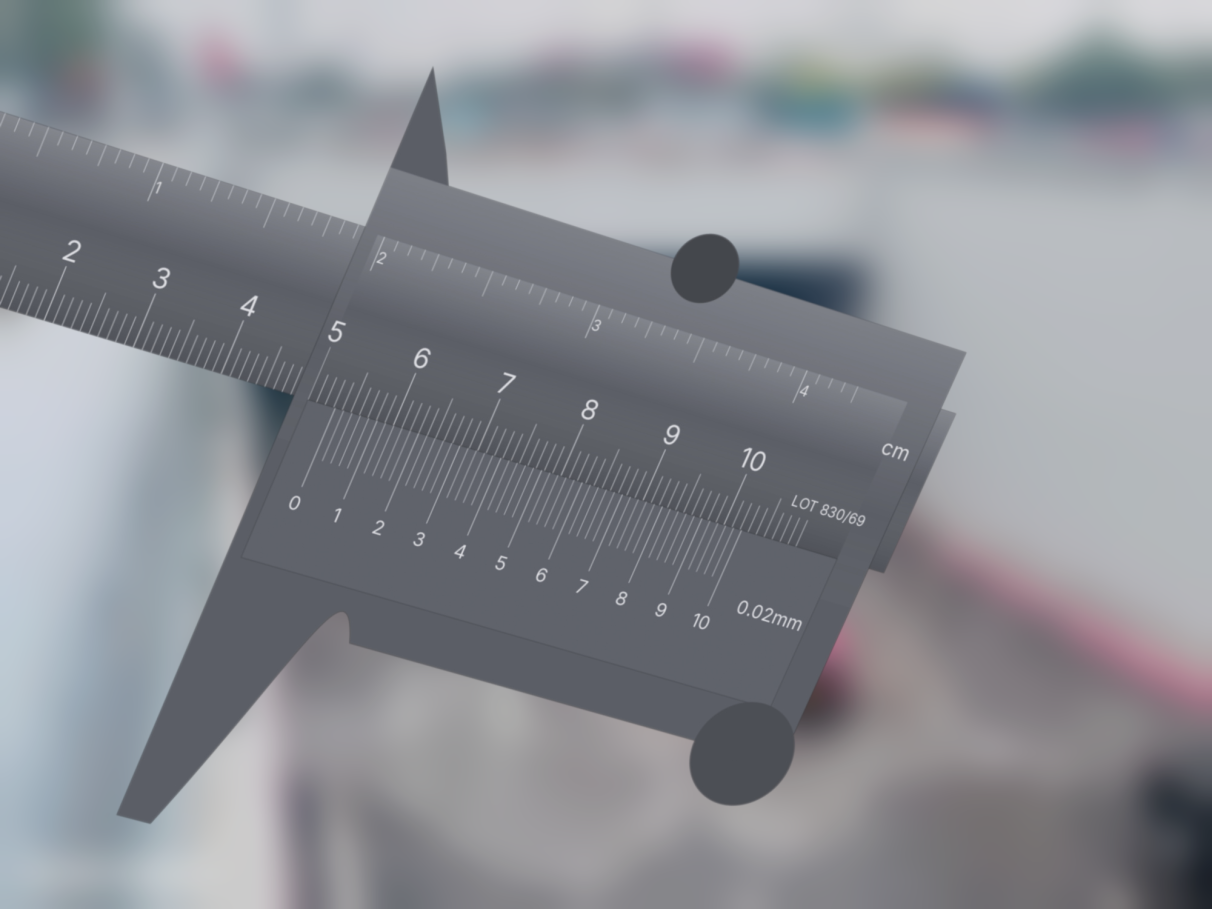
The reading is 53.2mm
